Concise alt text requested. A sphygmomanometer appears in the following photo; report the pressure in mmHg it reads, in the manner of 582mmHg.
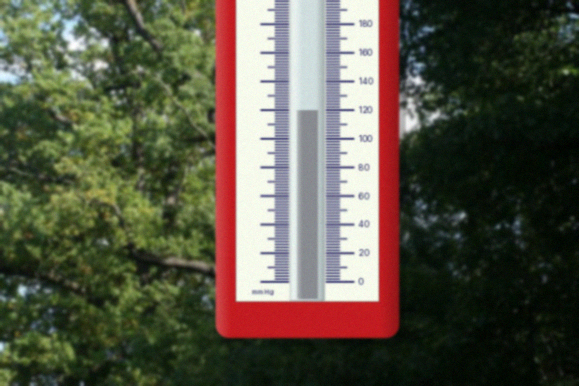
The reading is 120mmHg
